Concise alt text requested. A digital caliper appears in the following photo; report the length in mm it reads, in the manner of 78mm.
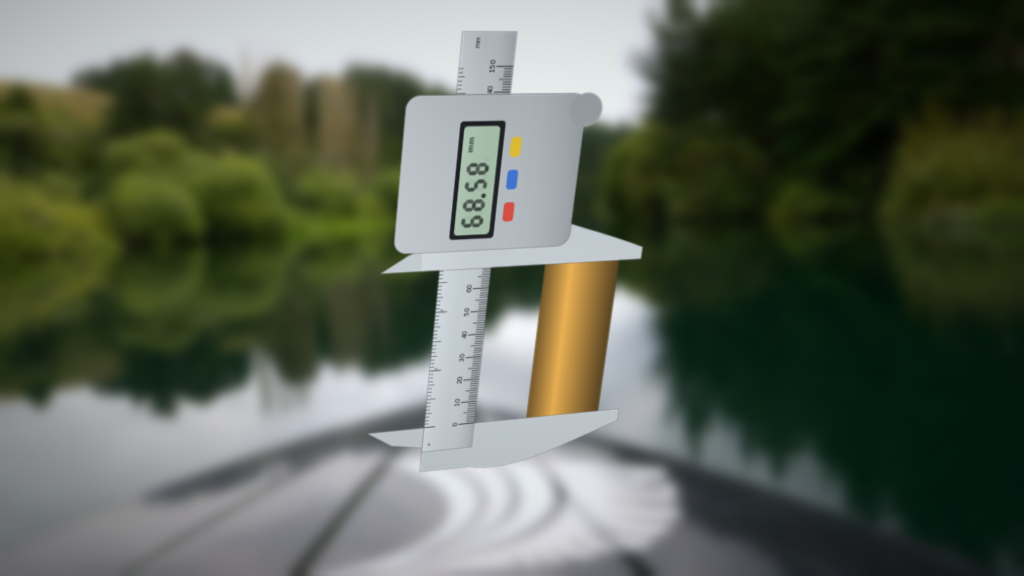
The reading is 68.58mm
